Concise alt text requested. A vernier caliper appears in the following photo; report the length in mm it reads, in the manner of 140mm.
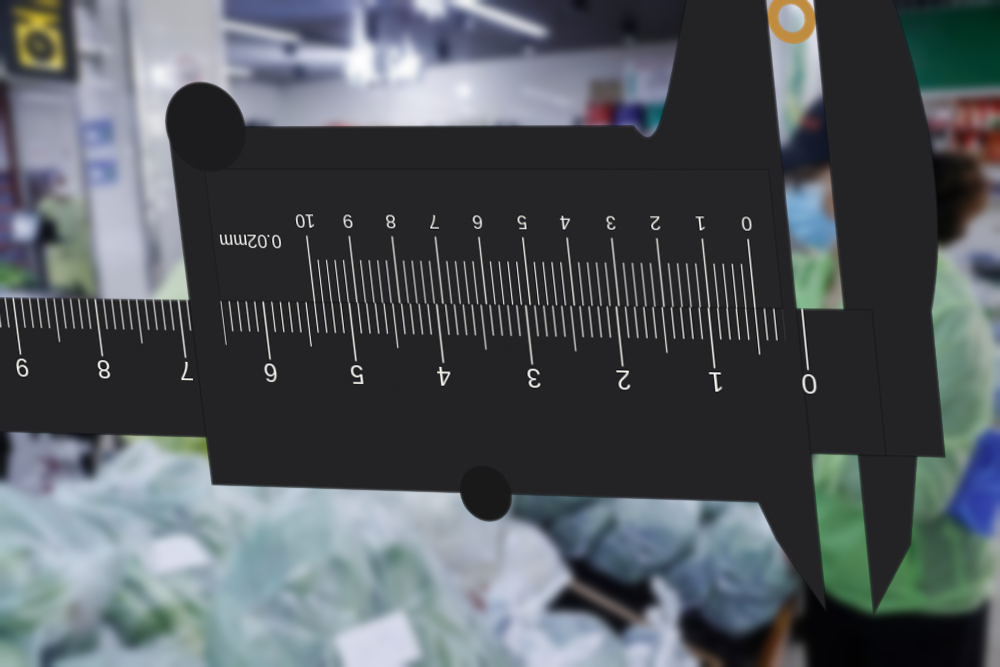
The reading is 5.0mm
